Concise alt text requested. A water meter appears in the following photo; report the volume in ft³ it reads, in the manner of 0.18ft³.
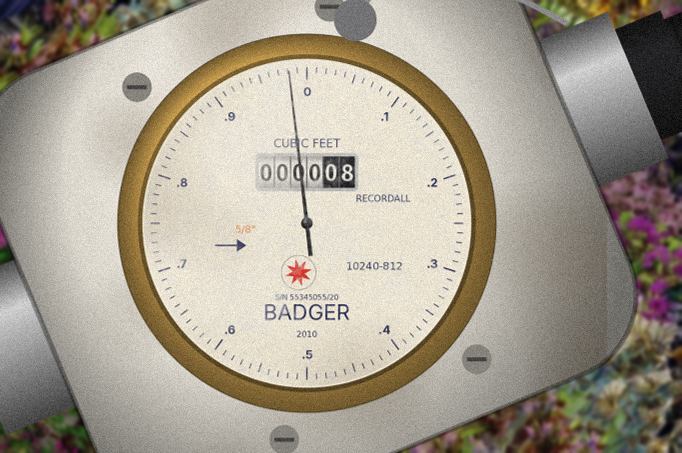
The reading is 7.98ft³
